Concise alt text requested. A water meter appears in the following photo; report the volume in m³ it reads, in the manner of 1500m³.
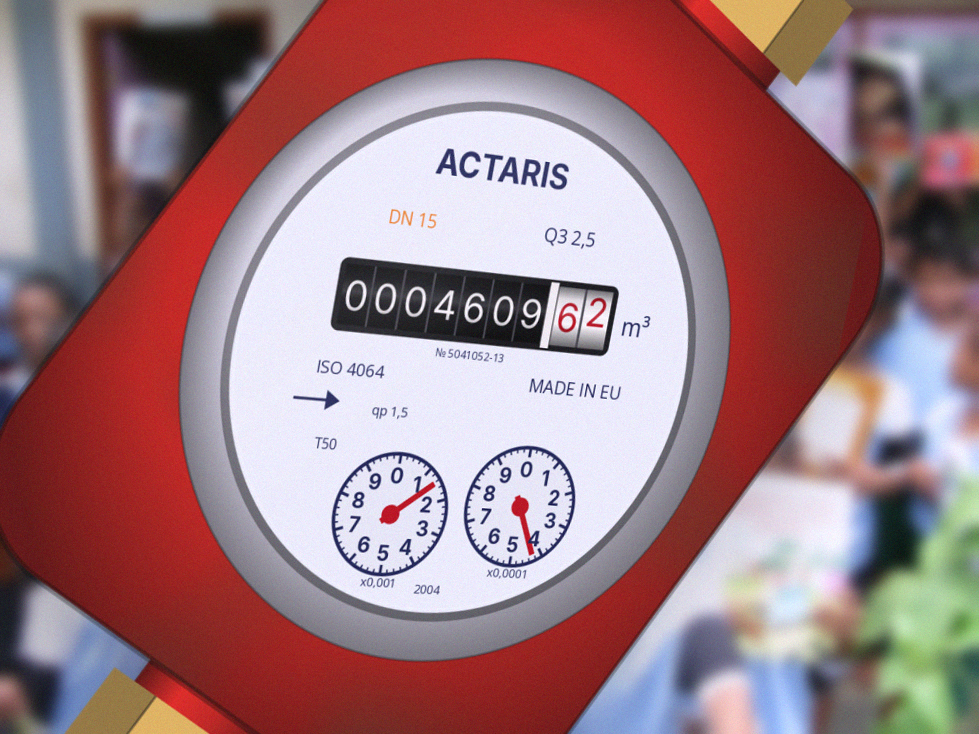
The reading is 4609.6214m³
